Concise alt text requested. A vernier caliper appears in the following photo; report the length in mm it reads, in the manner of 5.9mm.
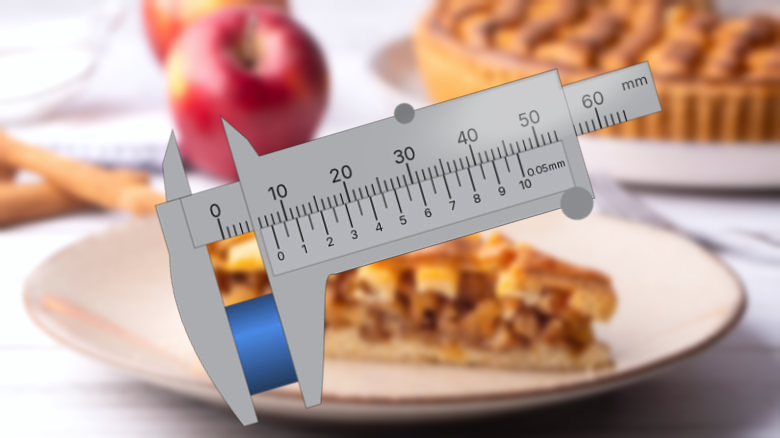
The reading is 7.6mm
